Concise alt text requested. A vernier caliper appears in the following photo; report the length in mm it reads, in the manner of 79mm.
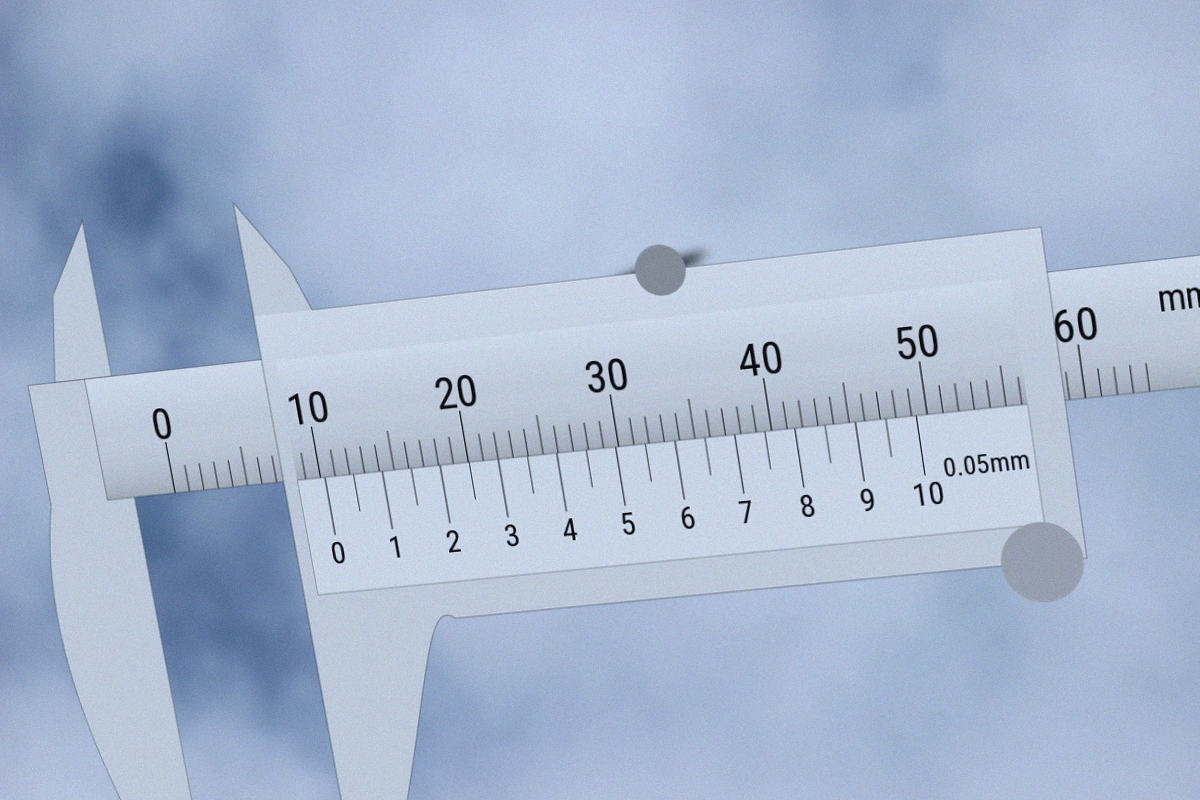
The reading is 10.3mm
